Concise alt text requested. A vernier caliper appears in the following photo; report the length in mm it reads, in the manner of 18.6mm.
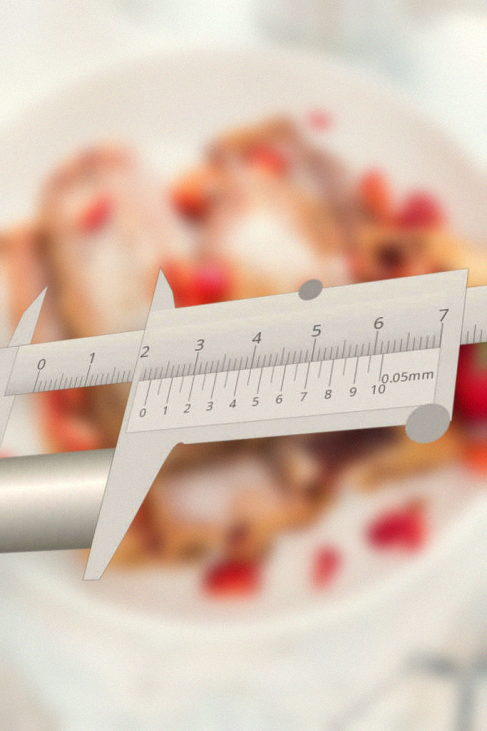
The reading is 22.4mm
